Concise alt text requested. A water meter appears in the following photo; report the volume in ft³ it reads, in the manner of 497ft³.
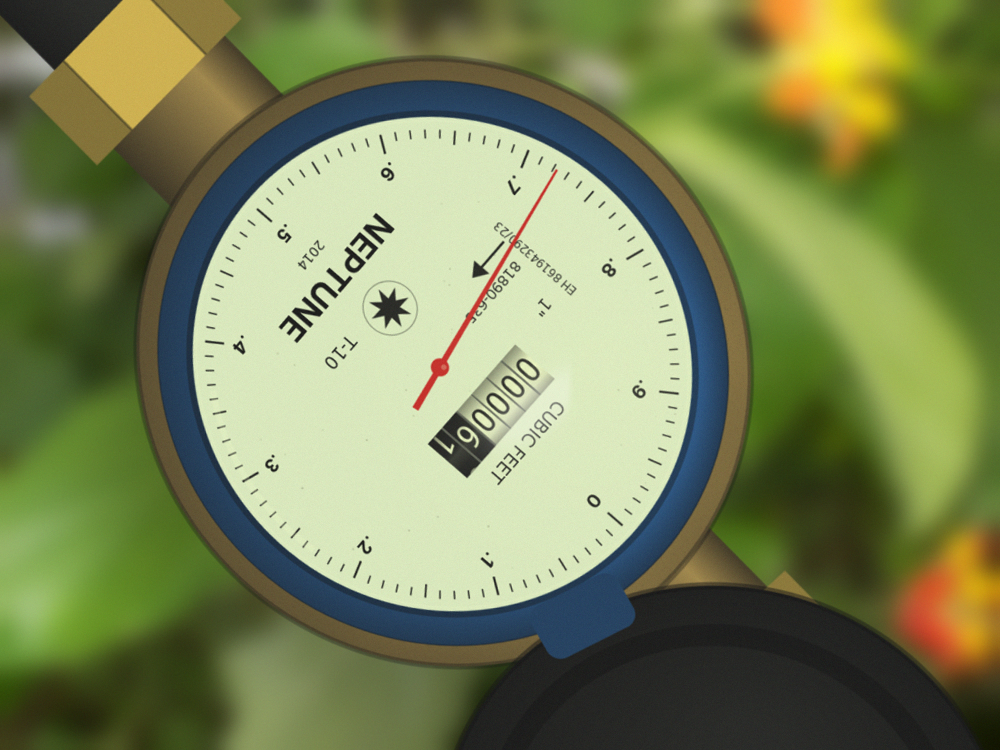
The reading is 60.72ft³
